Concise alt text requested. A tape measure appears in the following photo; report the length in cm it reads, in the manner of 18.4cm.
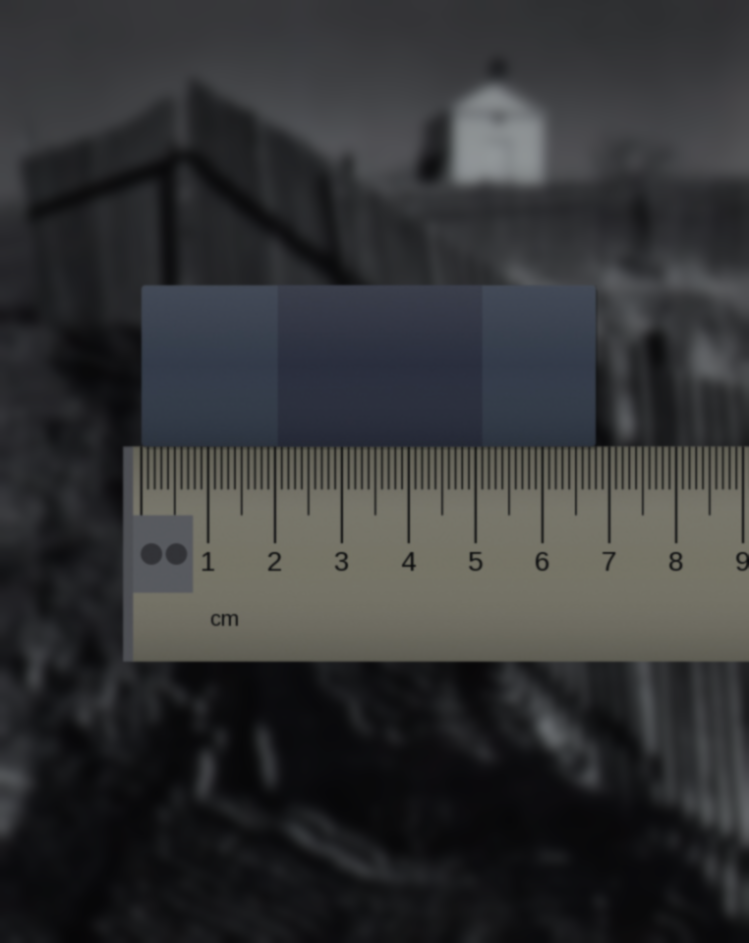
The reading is 6.8cm
